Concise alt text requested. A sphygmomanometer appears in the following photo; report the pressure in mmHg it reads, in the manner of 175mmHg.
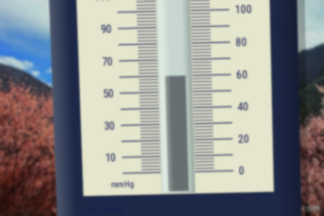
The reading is 60mmHg
